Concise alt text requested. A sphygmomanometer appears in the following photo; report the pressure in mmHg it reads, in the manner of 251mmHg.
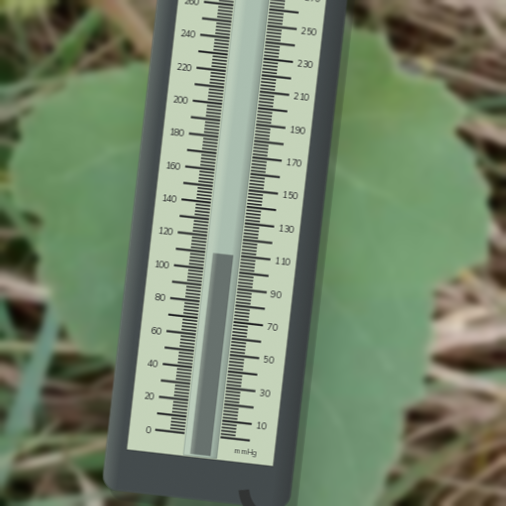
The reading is 110mmHg
